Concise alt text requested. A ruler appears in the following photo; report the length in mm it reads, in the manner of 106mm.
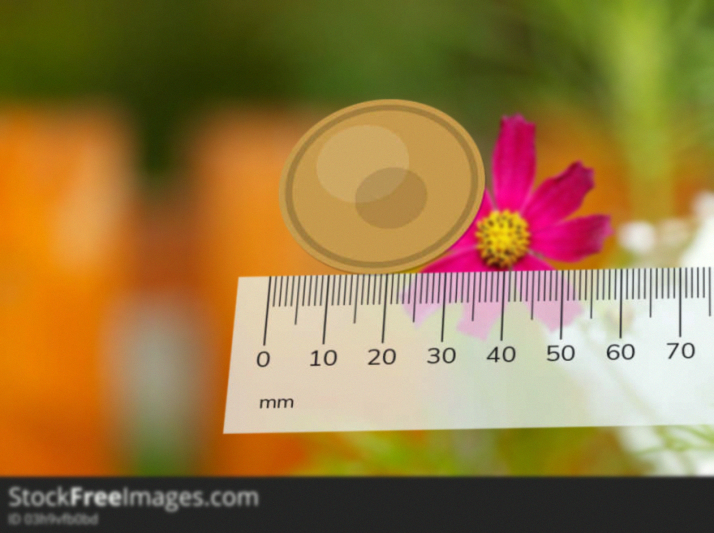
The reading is 36mm
